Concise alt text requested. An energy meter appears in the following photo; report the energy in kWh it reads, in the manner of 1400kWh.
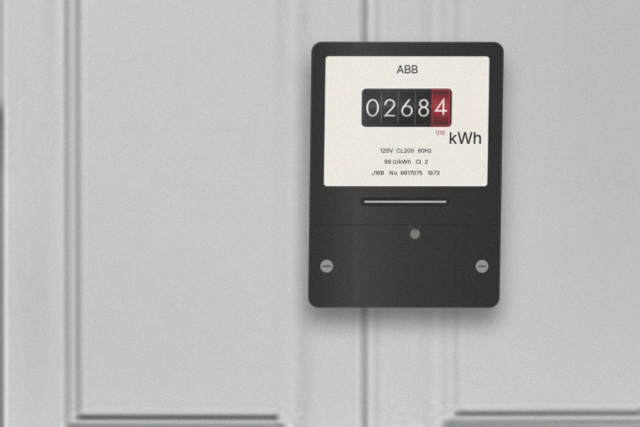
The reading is 268.4kWh
